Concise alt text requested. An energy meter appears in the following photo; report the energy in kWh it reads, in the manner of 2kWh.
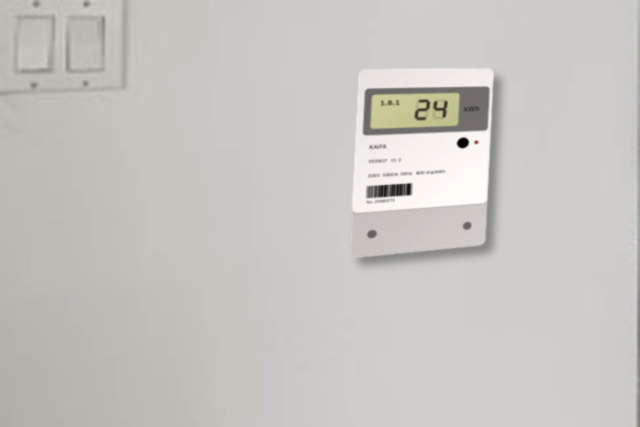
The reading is 24kWh
